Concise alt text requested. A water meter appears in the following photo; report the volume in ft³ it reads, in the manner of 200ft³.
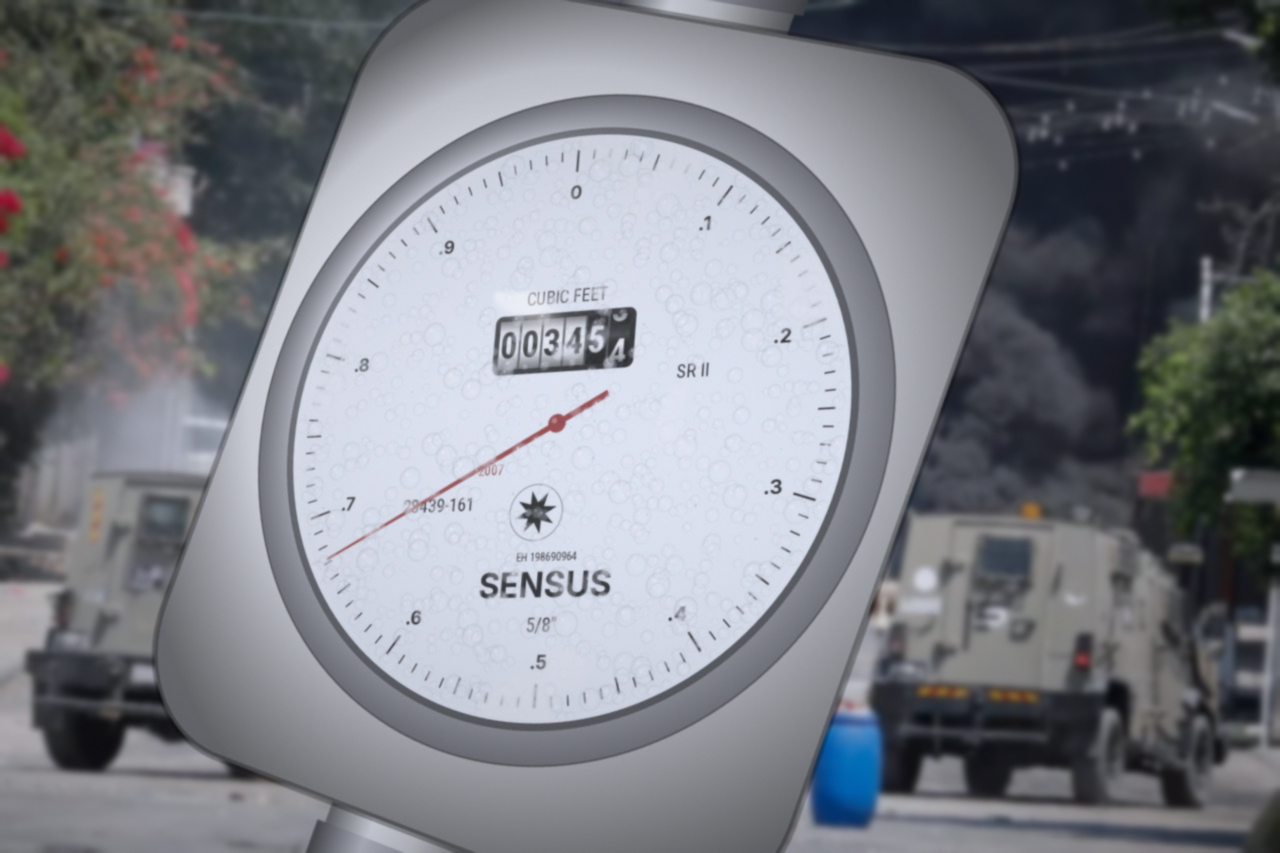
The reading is 3453.67ft³
